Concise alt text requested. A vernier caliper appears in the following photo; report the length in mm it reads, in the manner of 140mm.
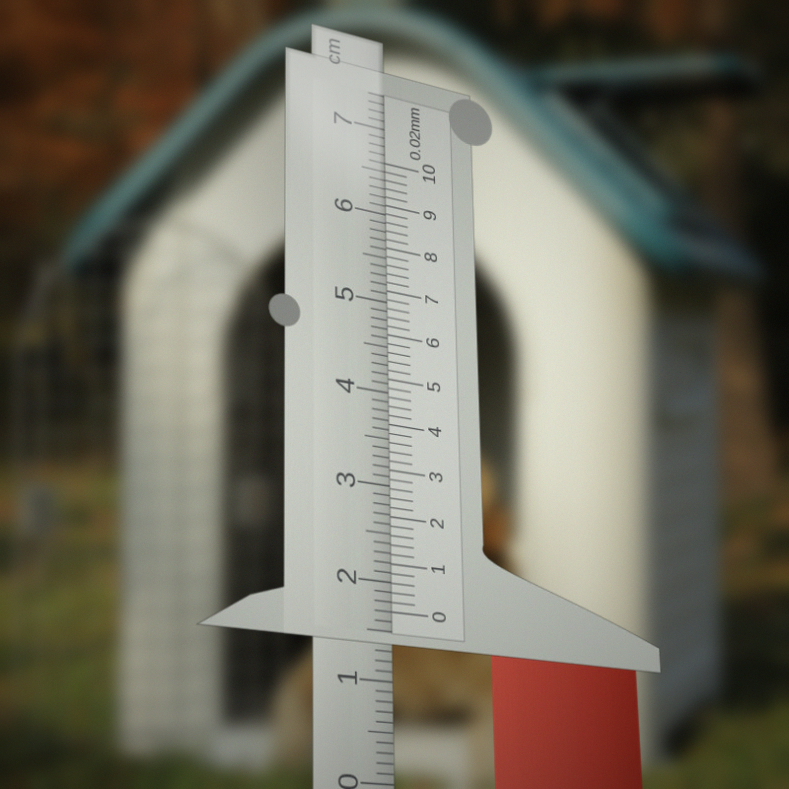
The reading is 17.0mm
